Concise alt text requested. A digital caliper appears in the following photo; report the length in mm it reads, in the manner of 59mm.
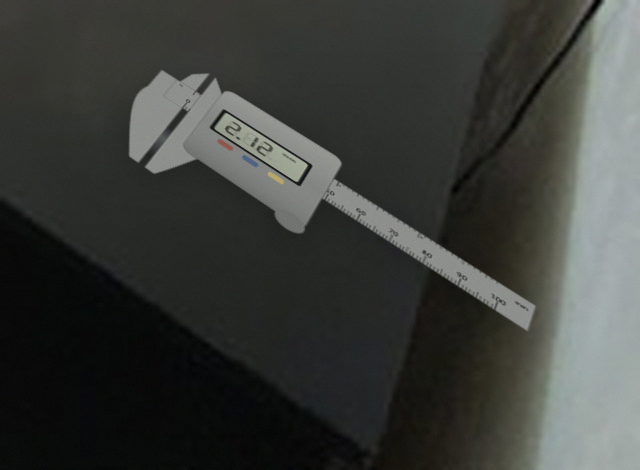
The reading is 2.12mm
